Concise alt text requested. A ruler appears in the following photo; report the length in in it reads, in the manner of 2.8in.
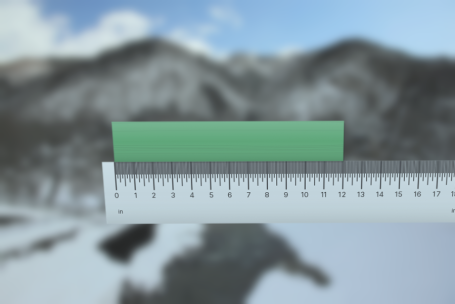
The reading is 12in
